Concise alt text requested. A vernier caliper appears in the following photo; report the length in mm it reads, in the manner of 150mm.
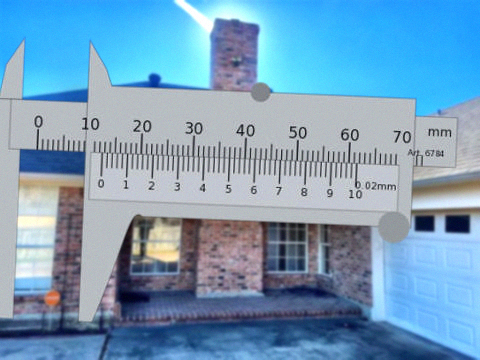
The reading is 12.5mm
